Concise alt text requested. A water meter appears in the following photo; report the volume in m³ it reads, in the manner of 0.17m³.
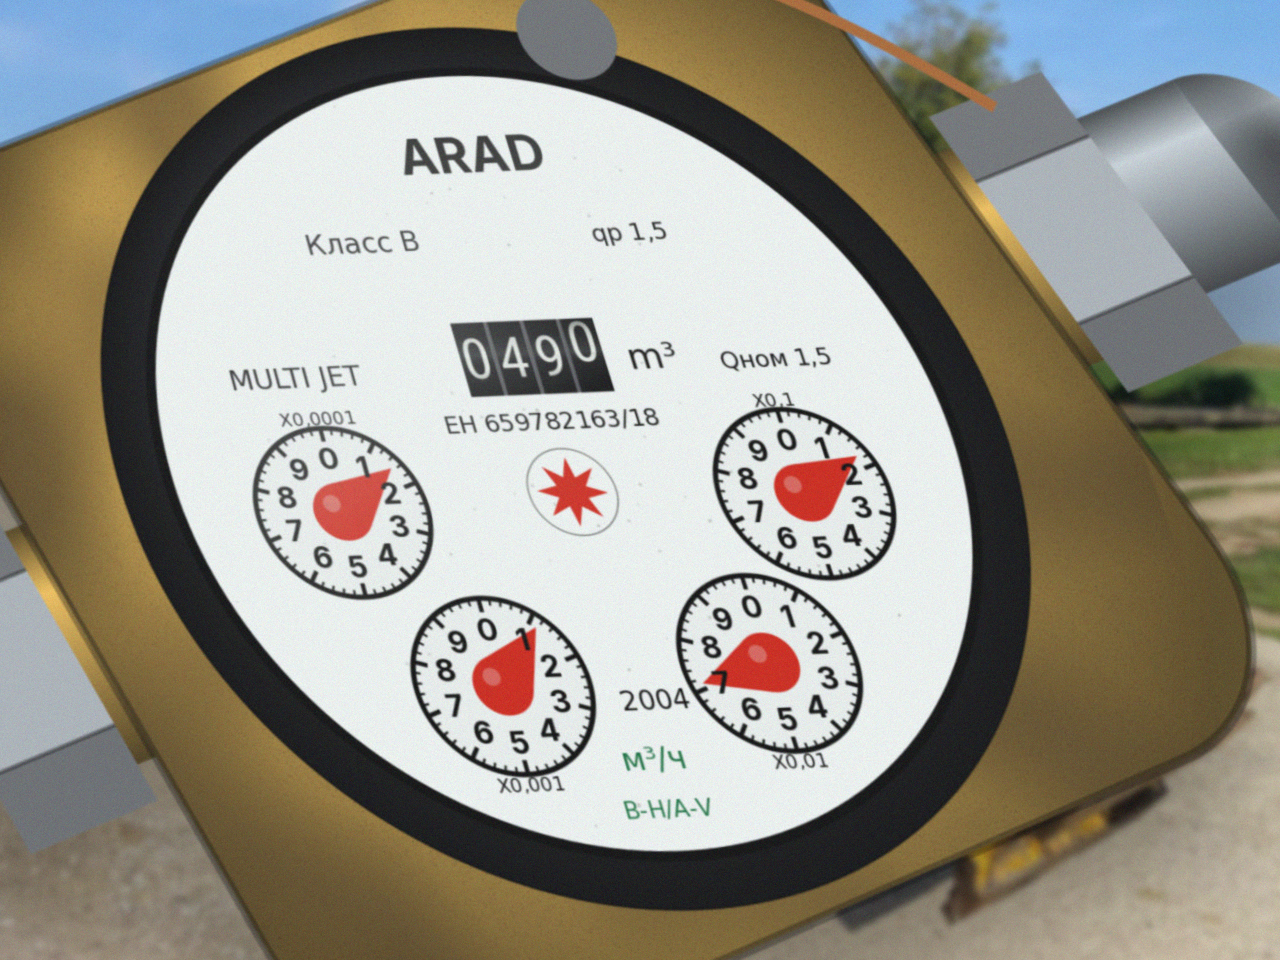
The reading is 490.1711m³
